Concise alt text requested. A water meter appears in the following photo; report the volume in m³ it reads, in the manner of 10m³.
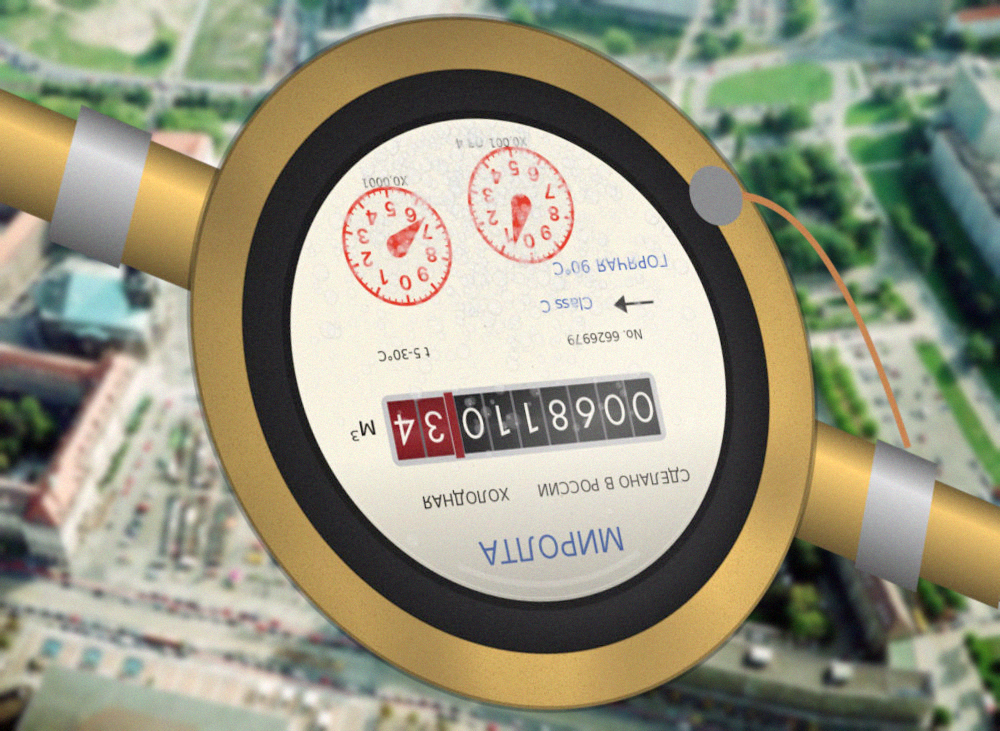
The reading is 68110.3406m³
